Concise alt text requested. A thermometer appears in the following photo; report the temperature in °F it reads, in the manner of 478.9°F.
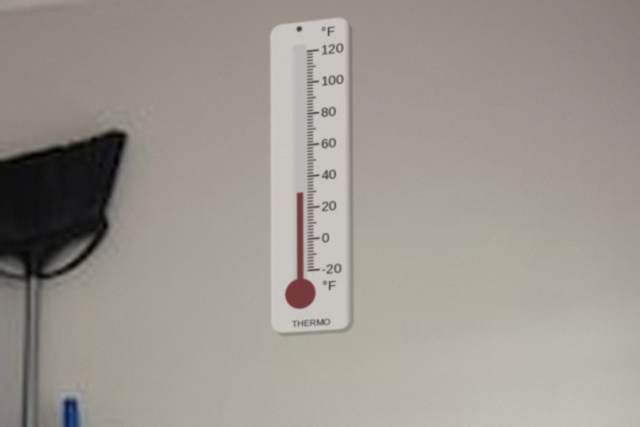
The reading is 30°F
